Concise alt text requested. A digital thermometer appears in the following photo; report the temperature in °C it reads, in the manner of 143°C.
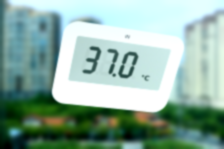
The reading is 37.0°C
